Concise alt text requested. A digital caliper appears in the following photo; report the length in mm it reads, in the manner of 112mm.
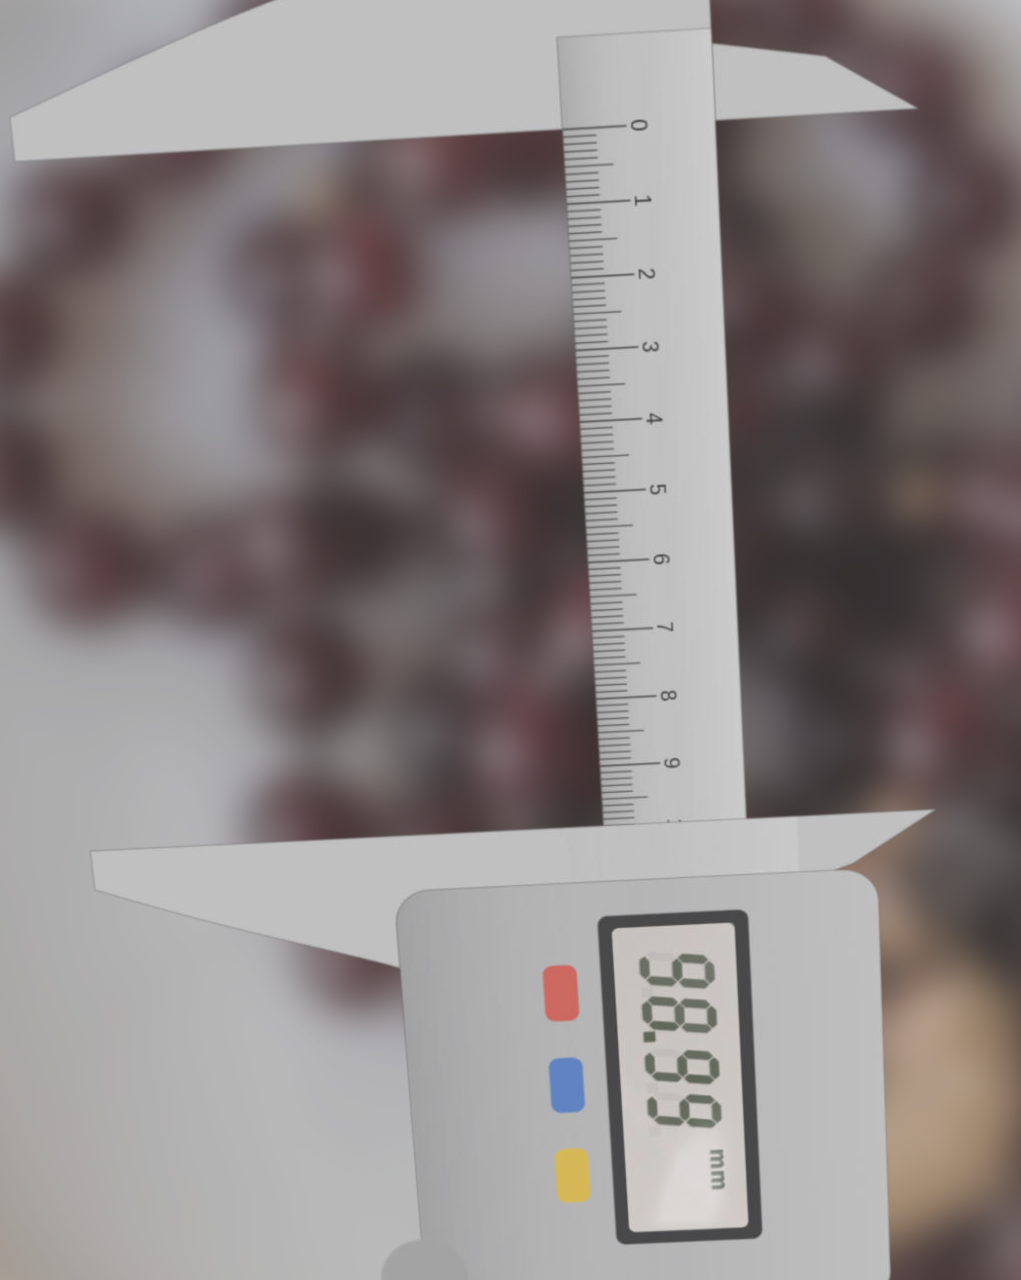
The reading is 98.99mm
